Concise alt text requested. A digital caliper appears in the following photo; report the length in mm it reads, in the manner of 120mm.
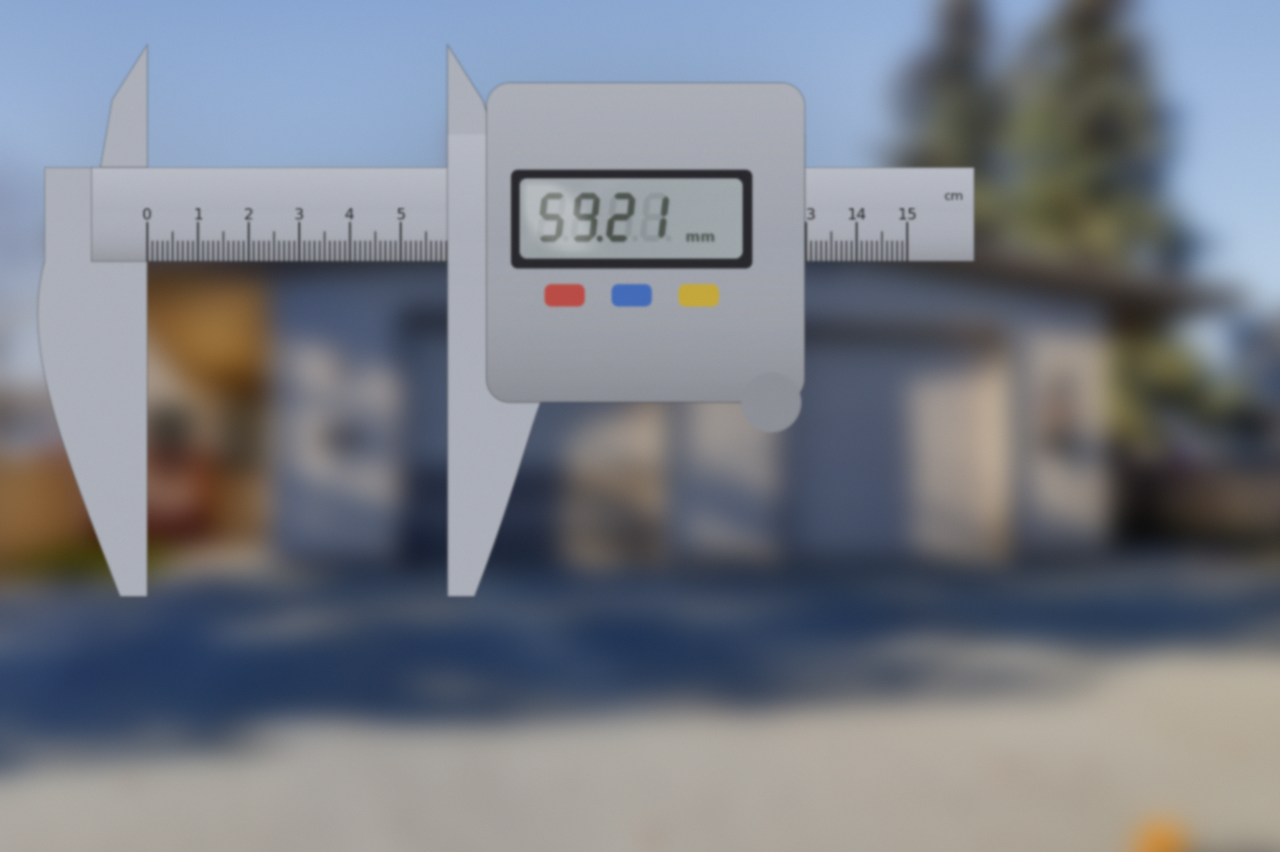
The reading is 59.21mm
